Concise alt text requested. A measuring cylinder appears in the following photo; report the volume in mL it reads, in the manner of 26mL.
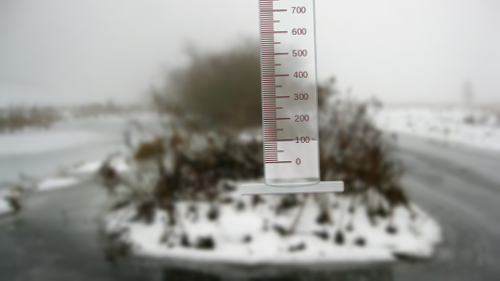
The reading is 100mL
